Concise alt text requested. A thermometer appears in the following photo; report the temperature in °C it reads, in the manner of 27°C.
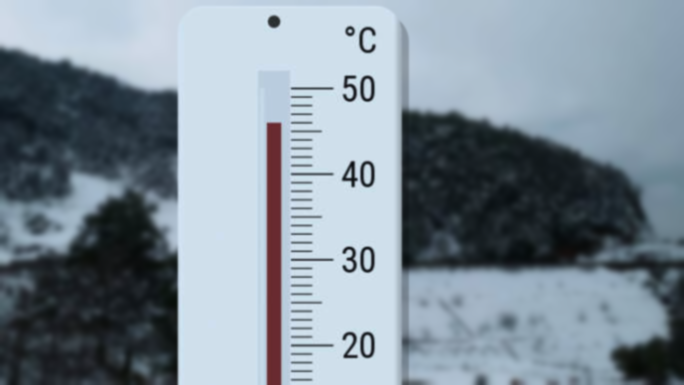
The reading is 46°C
